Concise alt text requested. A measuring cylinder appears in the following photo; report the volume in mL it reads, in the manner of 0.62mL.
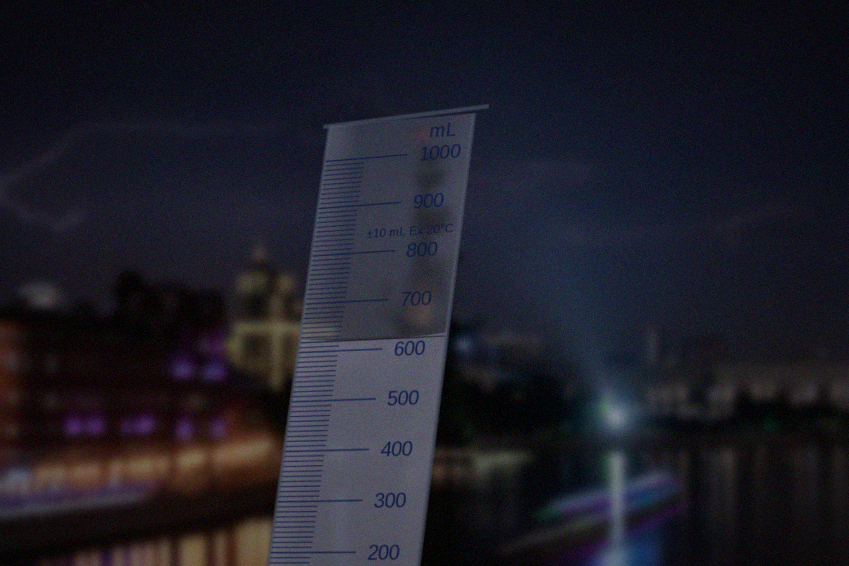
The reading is 620mL
